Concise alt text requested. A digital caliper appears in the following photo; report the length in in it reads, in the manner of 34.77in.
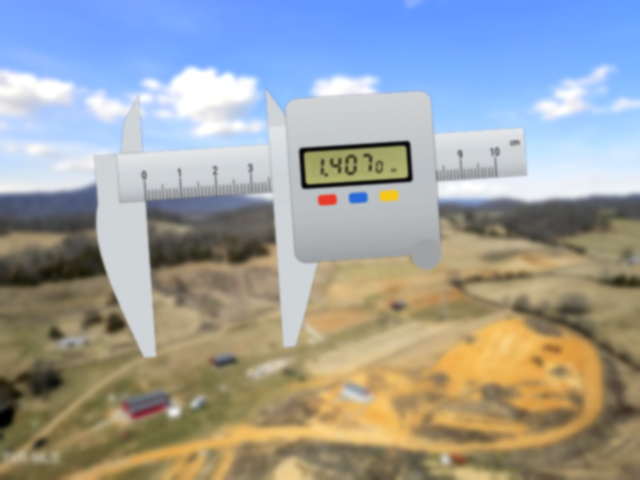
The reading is 1.4070in
